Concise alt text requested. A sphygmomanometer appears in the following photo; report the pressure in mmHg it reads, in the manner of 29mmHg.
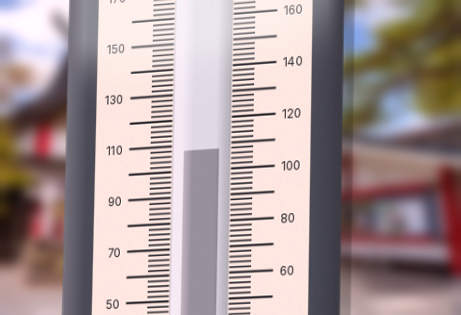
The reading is 108mmHg
